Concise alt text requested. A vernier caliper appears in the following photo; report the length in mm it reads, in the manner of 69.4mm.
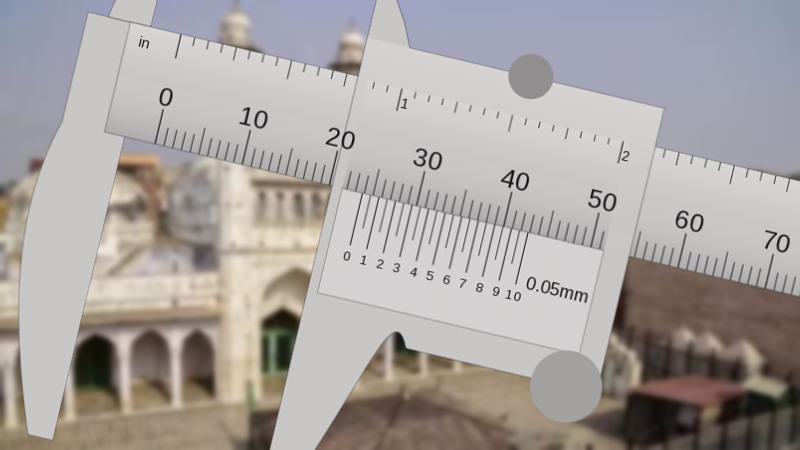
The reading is 23.8mm
